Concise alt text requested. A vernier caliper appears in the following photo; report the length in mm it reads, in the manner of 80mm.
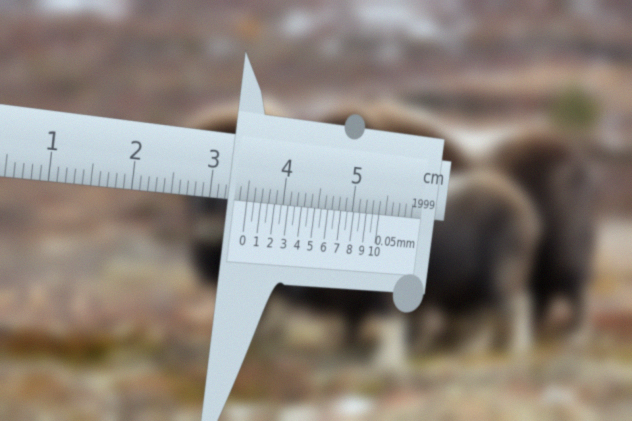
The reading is 35.0mm
